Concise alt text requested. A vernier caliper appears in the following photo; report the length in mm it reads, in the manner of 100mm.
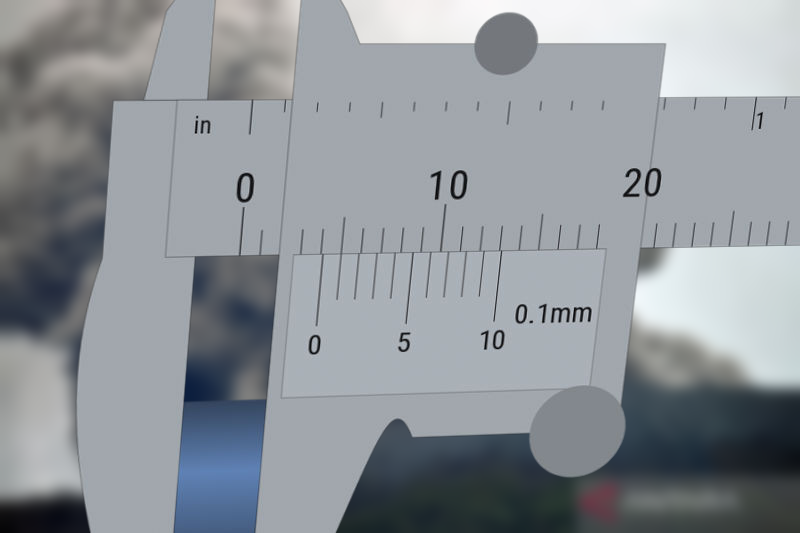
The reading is 4.1mm
